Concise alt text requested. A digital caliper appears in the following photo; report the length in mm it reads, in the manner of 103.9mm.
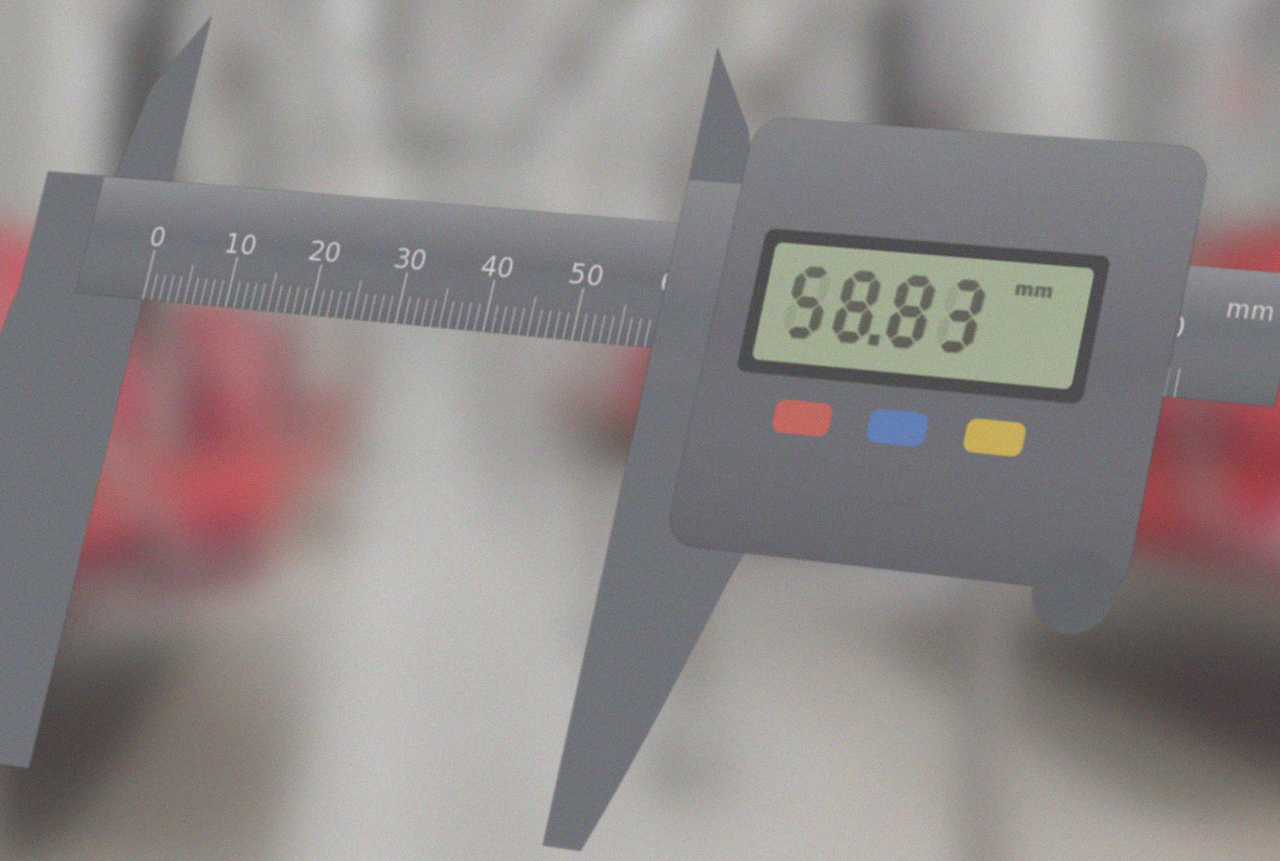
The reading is 58.83mm
